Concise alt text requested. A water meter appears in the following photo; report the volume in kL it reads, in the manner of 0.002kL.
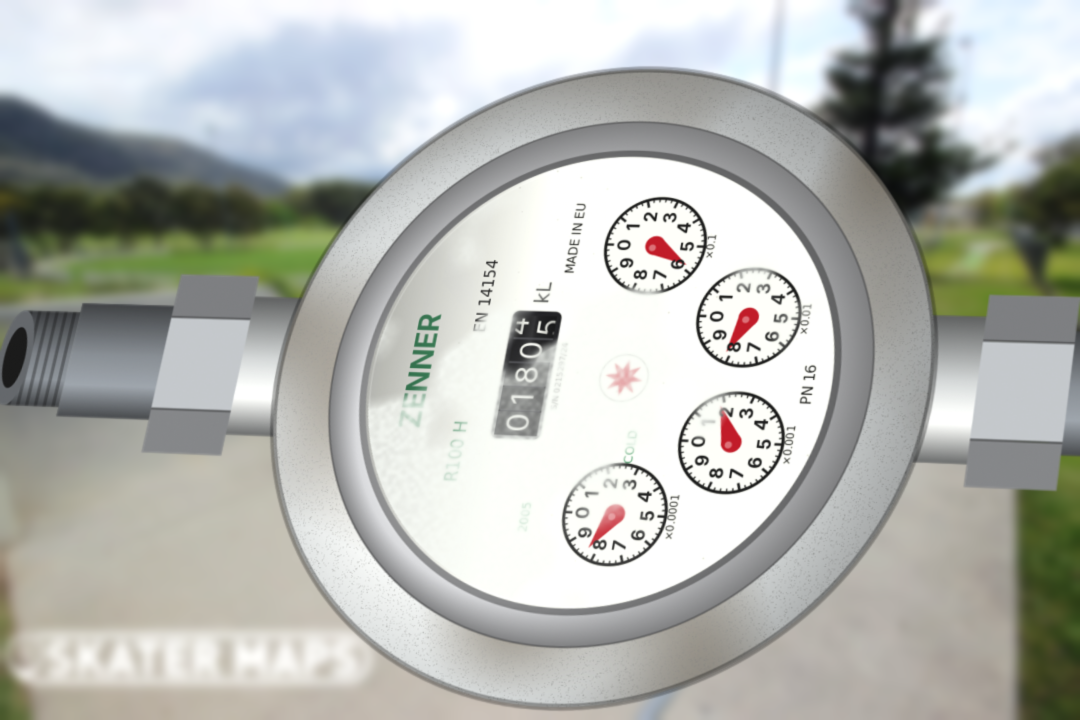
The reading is 1804.5818kL
